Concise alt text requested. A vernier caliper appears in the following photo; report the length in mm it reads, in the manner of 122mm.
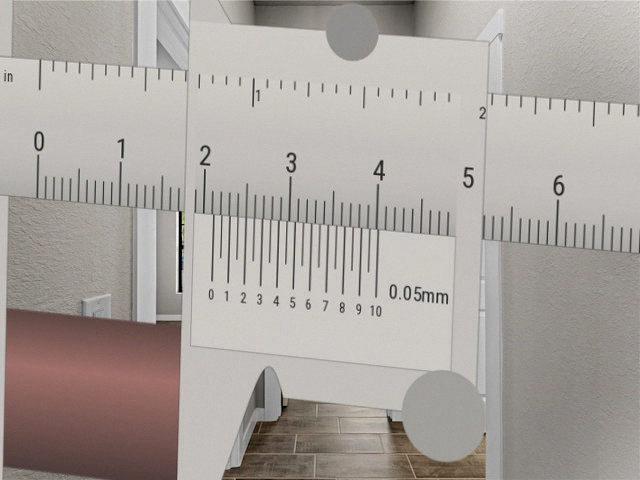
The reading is 21.2mm
